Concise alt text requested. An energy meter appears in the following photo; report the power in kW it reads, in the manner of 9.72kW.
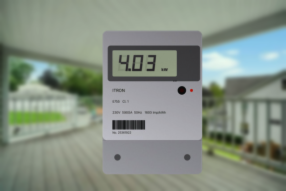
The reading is 4.03kW
